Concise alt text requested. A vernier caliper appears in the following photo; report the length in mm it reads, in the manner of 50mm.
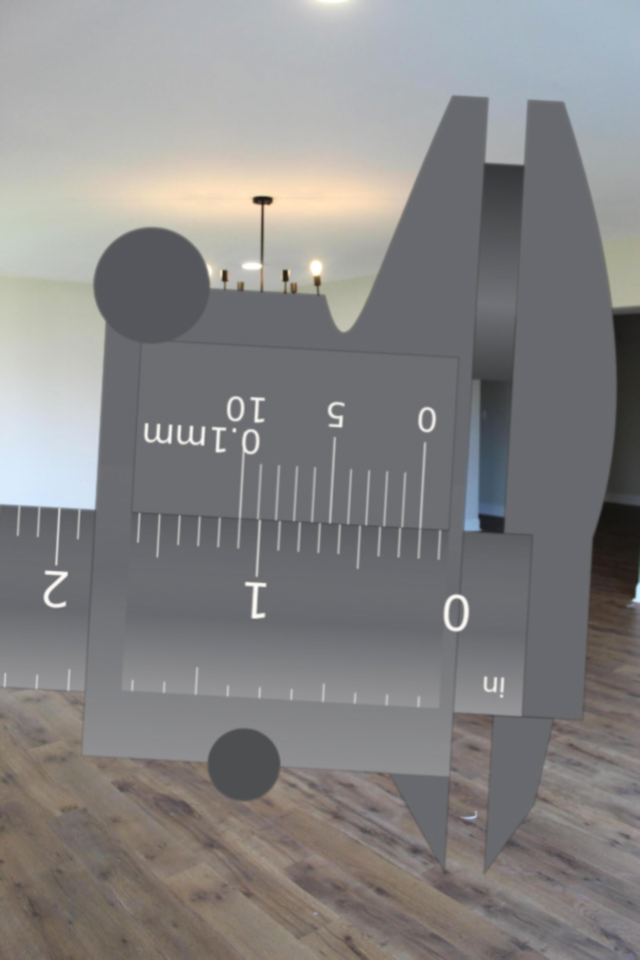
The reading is 2.0mm
